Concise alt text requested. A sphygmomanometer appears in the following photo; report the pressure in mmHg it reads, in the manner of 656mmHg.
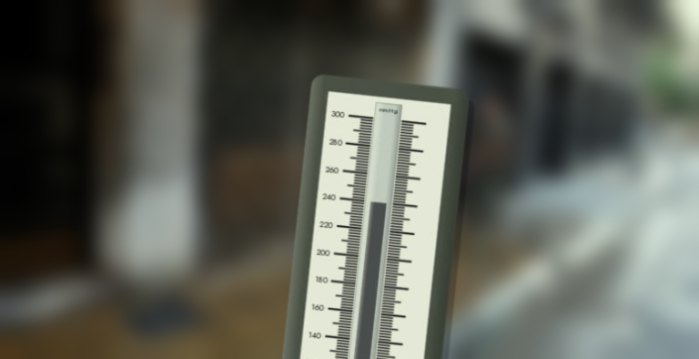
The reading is 240mmHg
